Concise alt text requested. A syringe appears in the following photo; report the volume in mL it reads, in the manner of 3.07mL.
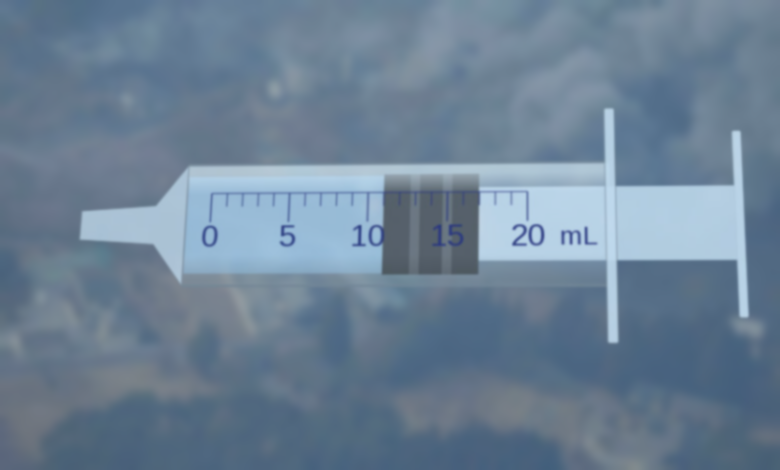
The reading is 11mL
